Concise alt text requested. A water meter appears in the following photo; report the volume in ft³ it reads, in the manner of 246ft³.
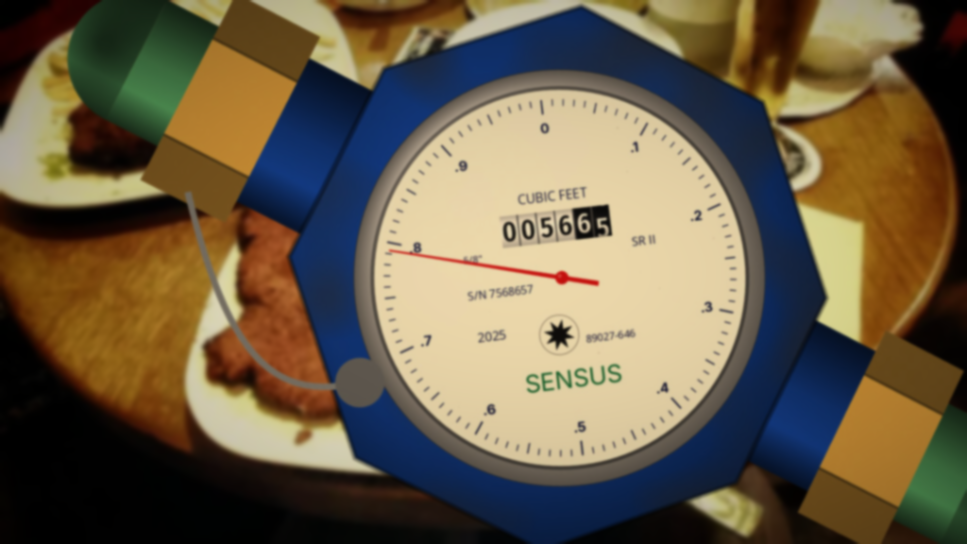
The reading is 5664.79ft³
